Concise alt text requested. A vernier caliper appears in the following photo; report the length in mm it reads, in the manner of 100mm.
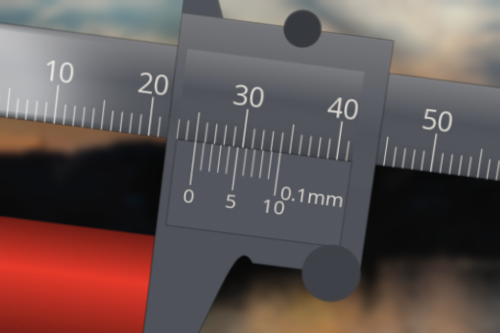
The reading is 25.0mm
